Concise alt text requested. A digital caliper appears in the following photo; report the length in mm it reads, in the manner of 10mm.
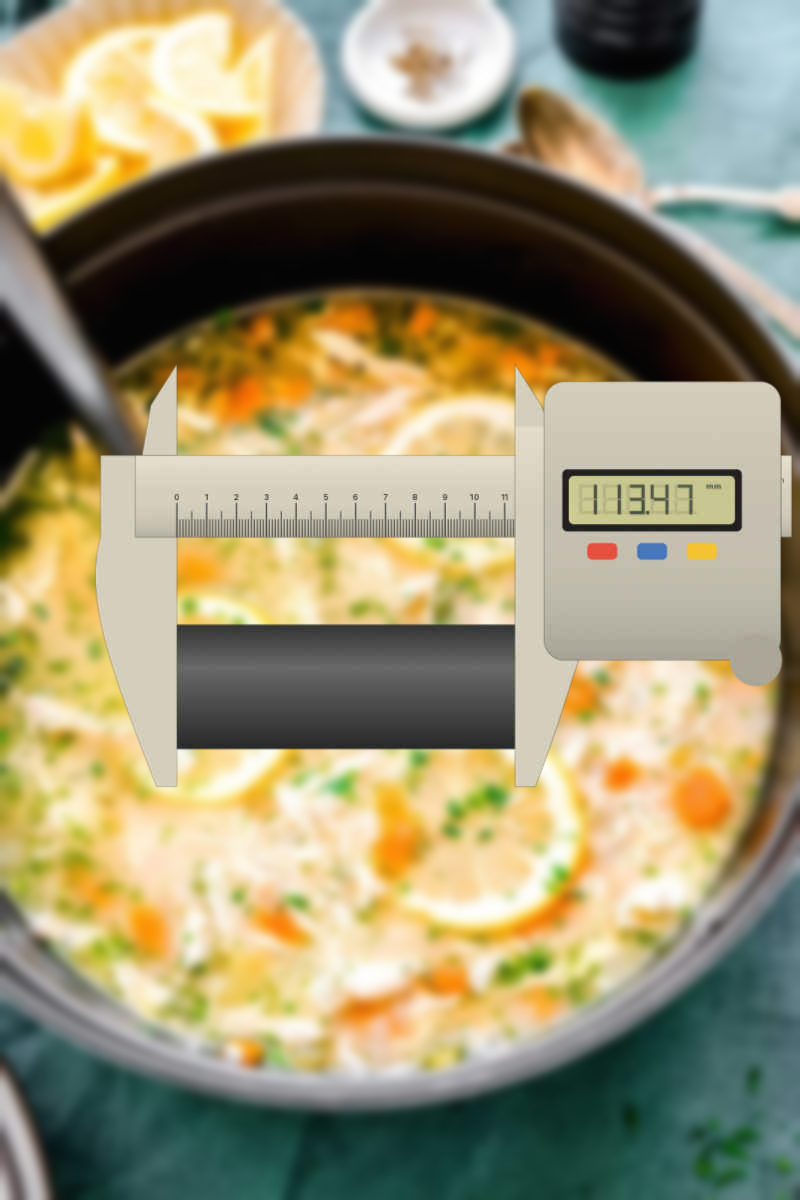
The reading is 113.47mm
